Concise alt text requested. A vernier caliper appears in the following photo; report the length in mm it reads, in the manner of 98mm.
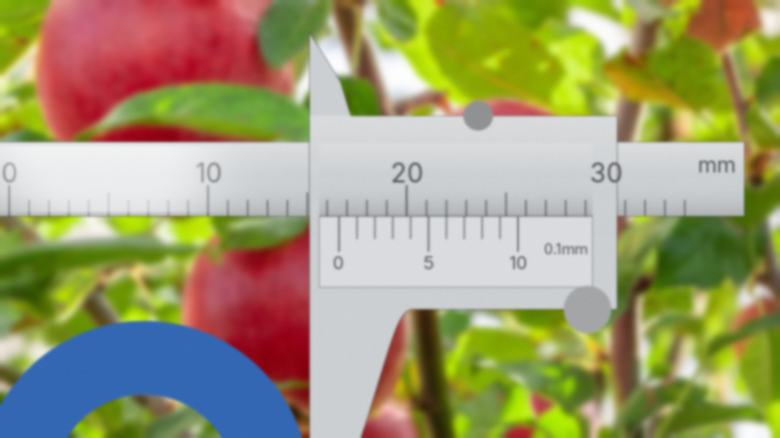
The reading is 16.6mm
